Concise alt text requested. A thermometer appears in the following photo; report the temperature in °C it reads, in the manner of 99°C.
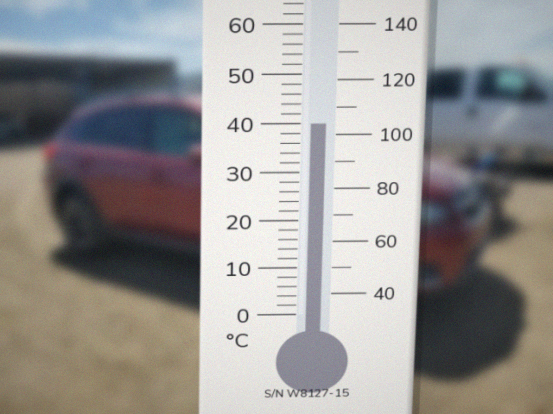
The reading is 40°C
